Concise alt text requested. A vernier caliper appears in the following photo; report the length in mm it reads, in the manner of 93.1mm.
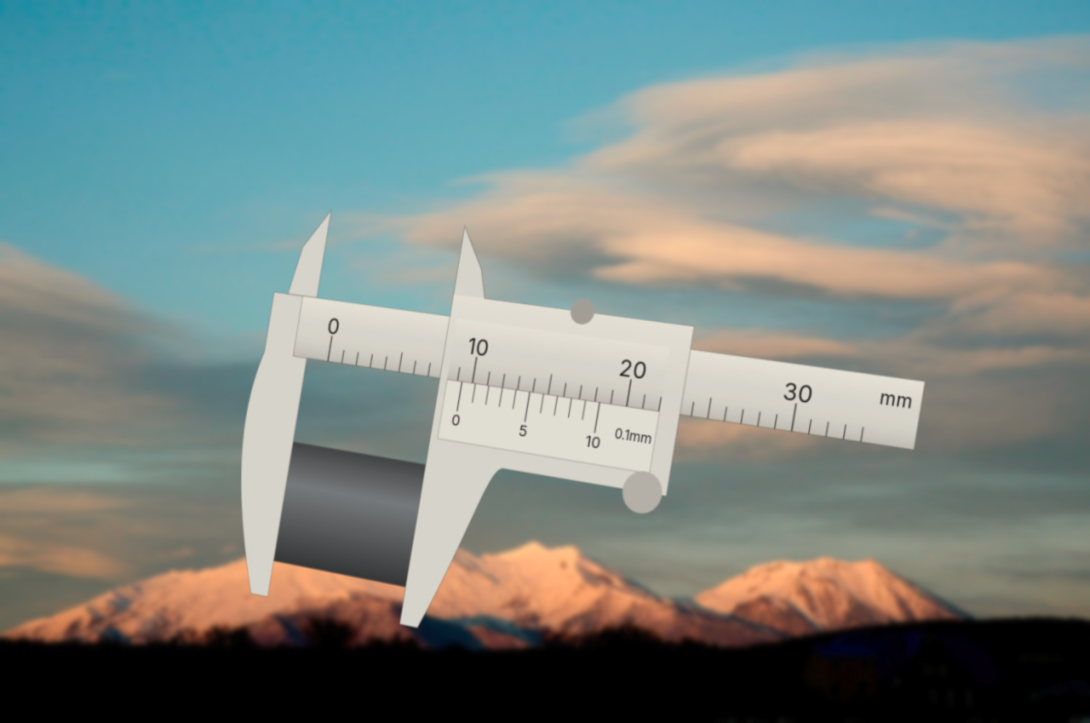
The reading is 9.3mm
